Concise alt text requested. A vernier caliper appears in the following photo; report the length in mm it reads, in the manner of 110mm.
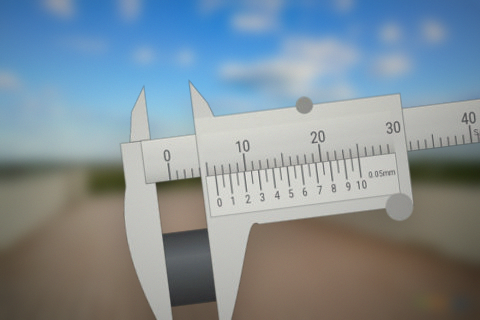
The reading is 6.0mm
